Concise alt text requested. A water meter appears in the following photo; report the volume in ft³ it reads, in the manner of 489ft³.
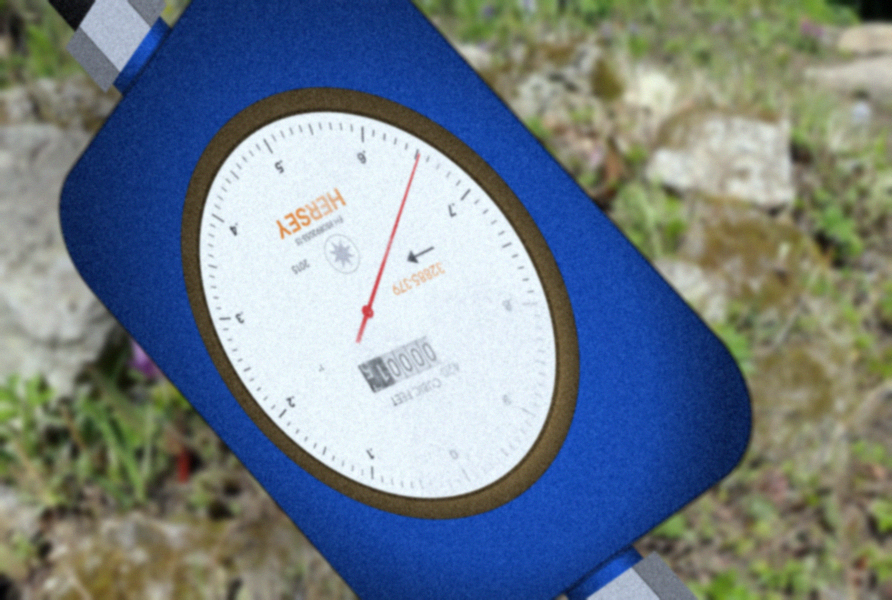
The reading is 14.65ft³
